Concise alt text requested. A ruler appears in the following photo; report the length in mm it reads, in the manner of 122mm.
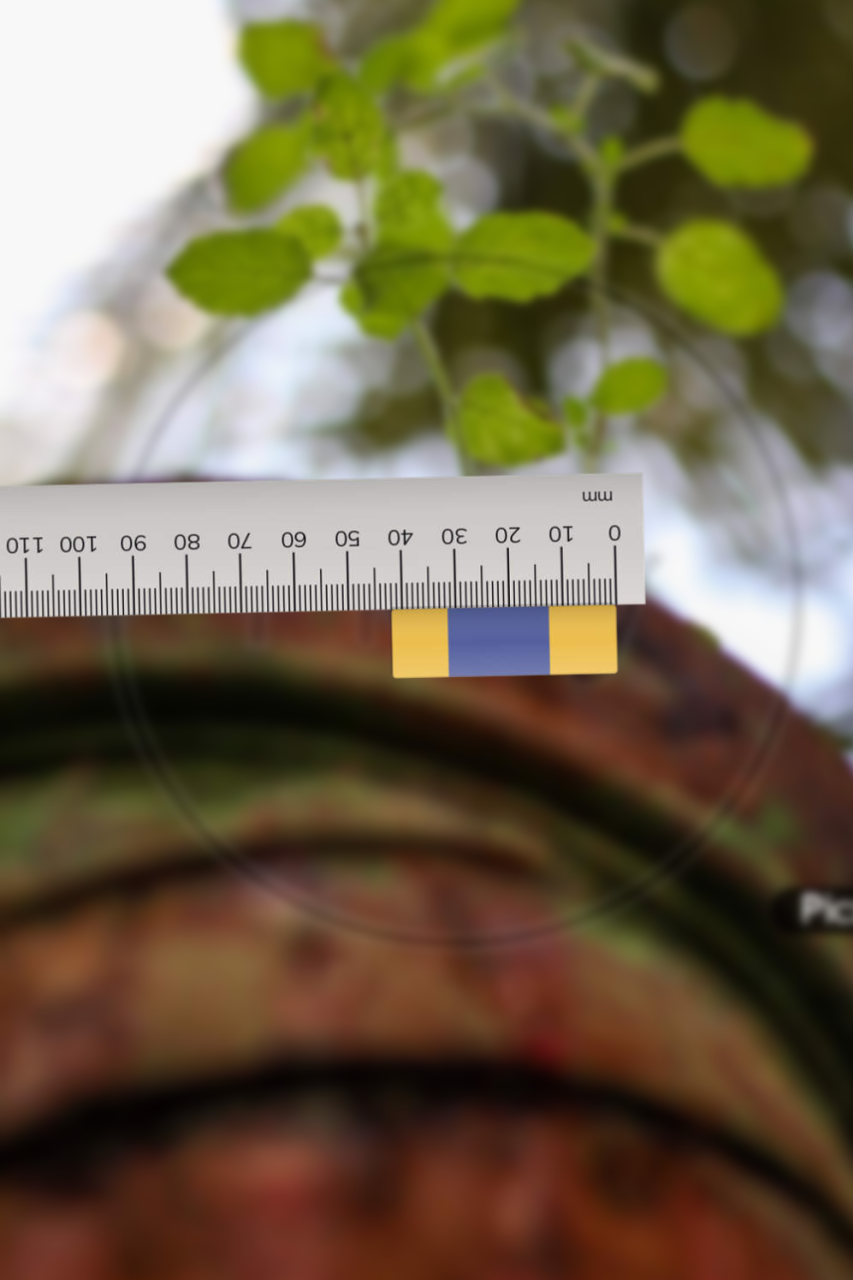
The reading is 42mm
